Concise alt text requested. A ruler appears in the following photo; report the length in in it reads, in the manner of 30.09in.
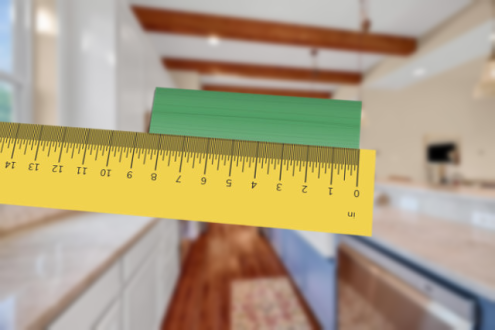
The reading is 8.5in
